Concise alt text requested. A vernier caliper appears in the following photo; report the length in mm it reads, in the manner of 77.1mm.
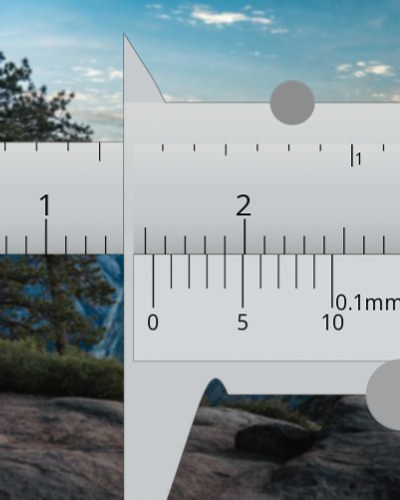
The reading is 15.4mm
